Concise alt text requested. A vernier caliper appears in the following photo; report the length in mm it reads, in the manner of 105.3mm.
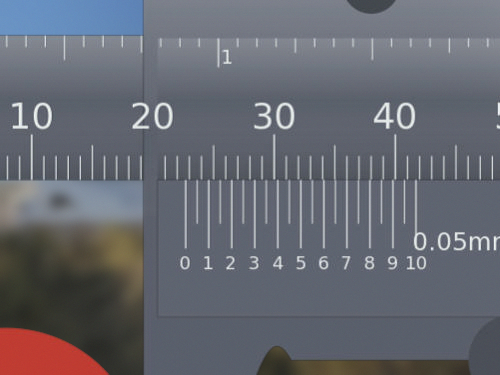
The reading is 22.7mm
